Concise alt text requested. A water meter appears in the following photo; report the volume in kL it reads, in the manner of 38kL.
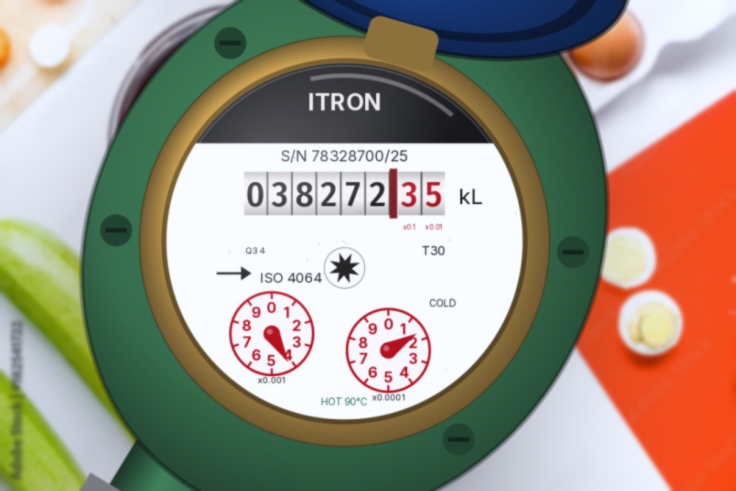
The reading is 38272.3541kL
